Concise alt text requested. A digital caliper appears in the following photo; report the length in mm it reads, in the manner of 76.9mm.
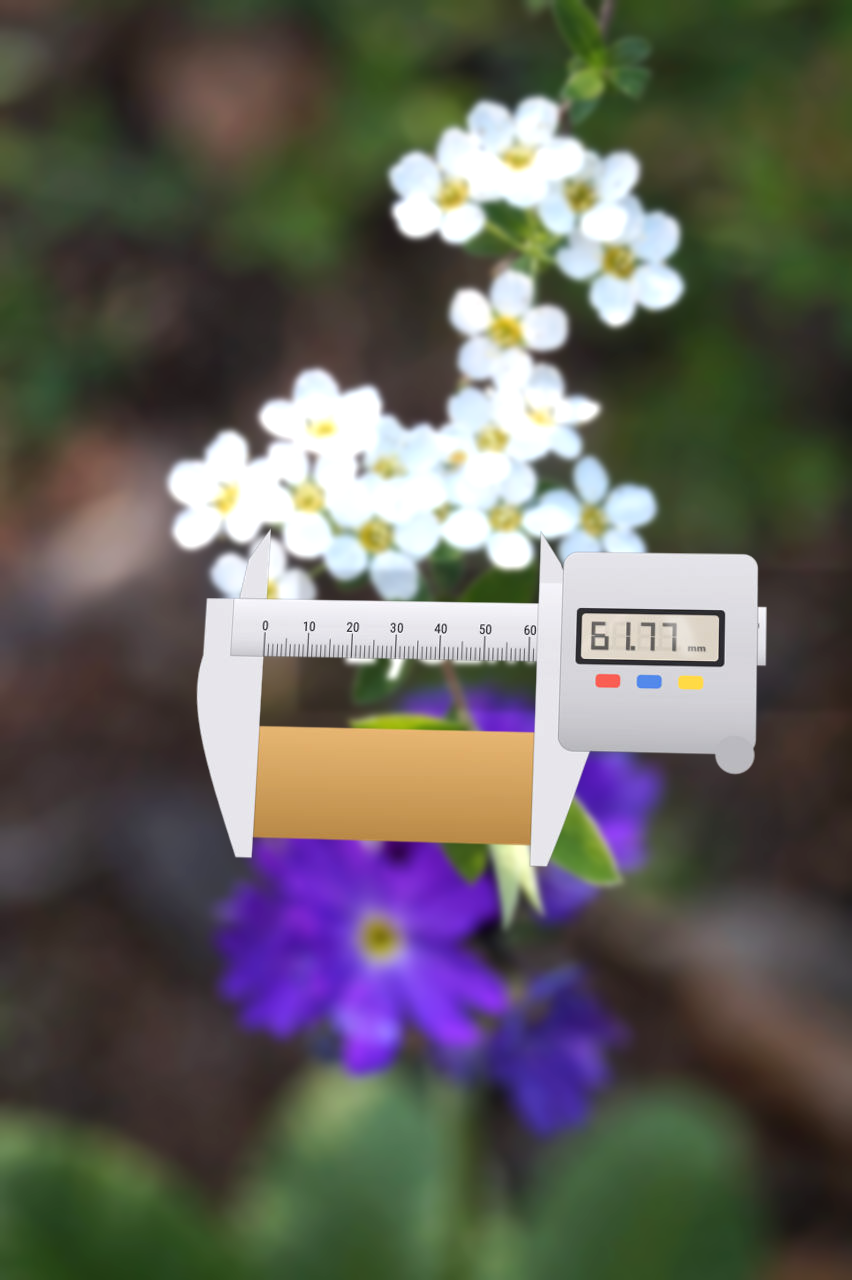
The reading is 61.77mm
